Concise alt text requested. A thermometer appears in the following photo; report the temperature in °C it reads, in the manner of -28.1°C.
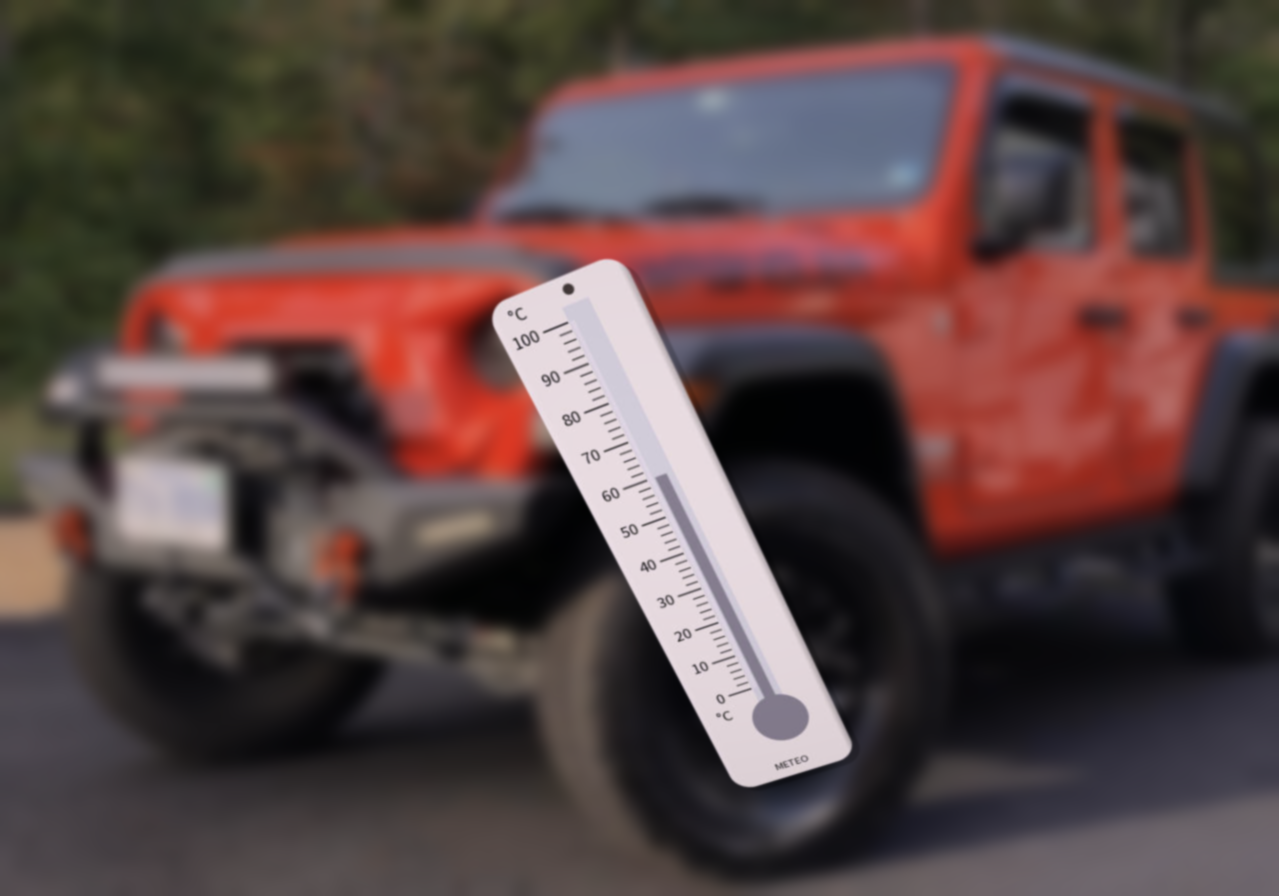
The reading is 60°C
